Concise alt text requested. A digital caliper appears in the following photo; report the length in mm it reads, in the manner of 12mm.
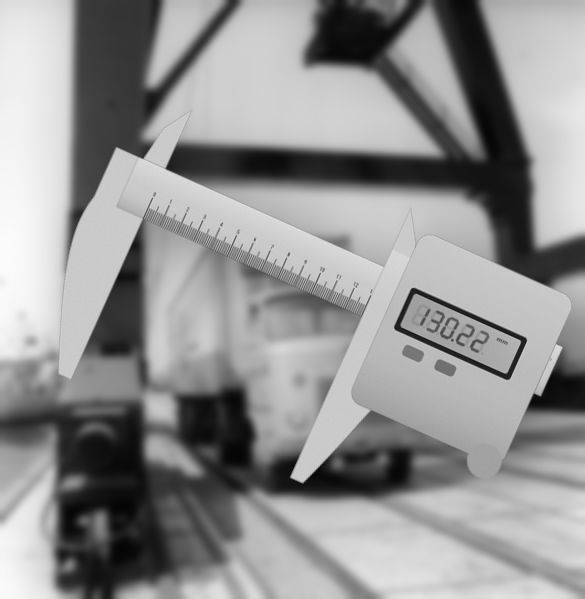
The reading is 130.22mm
